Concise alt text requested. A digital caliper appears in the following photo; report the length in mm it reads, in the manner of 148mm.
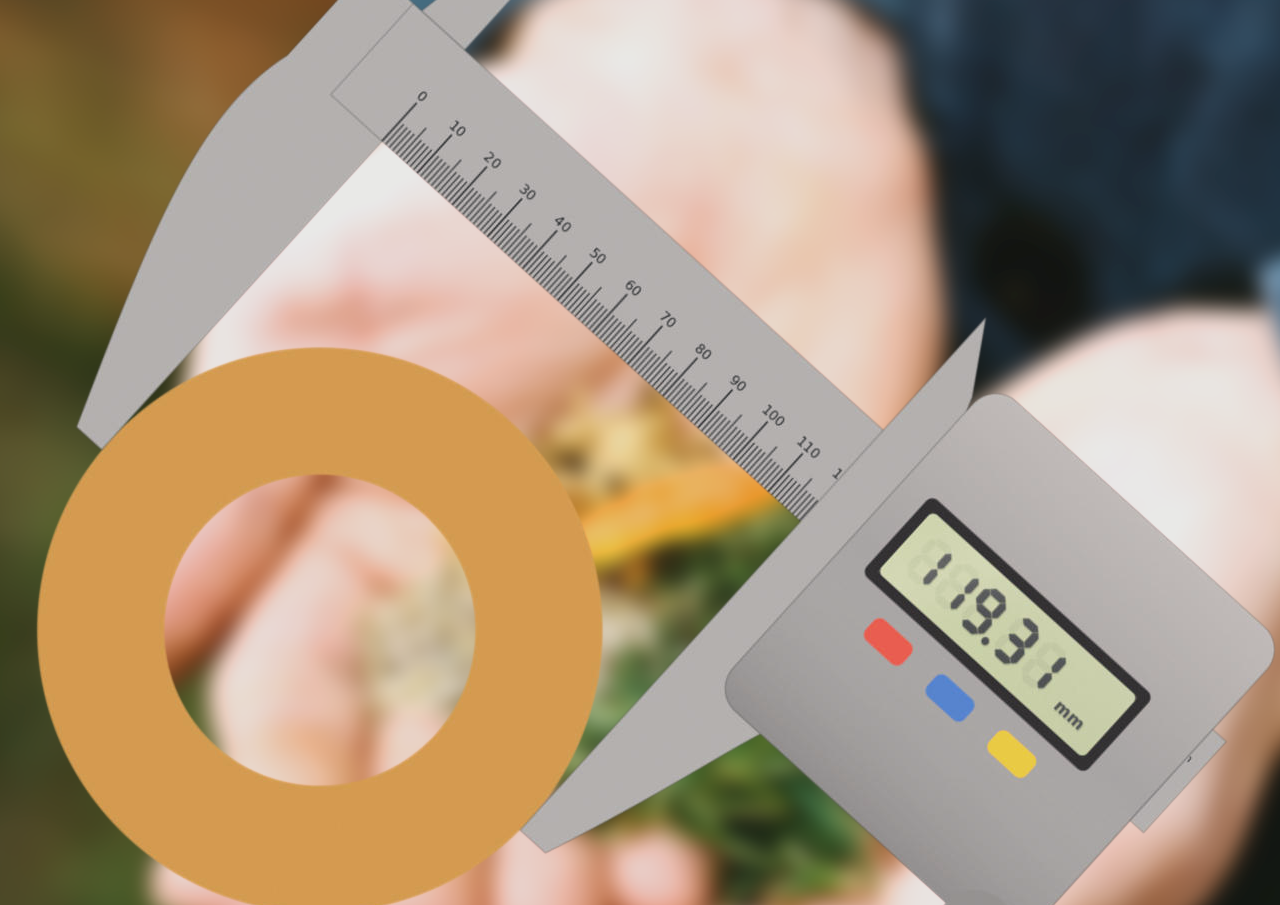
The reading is 119.31mm
